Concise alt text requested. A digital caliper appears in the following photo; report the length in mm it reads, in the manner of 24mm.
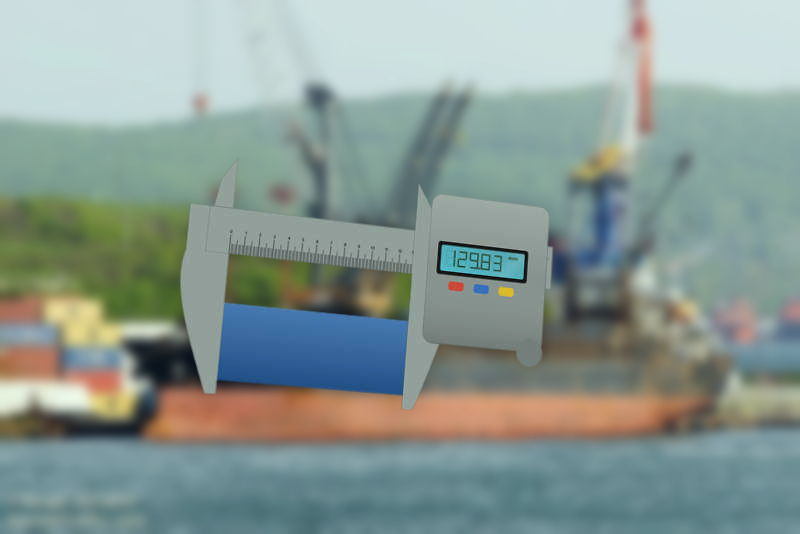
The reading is 129.83mm
